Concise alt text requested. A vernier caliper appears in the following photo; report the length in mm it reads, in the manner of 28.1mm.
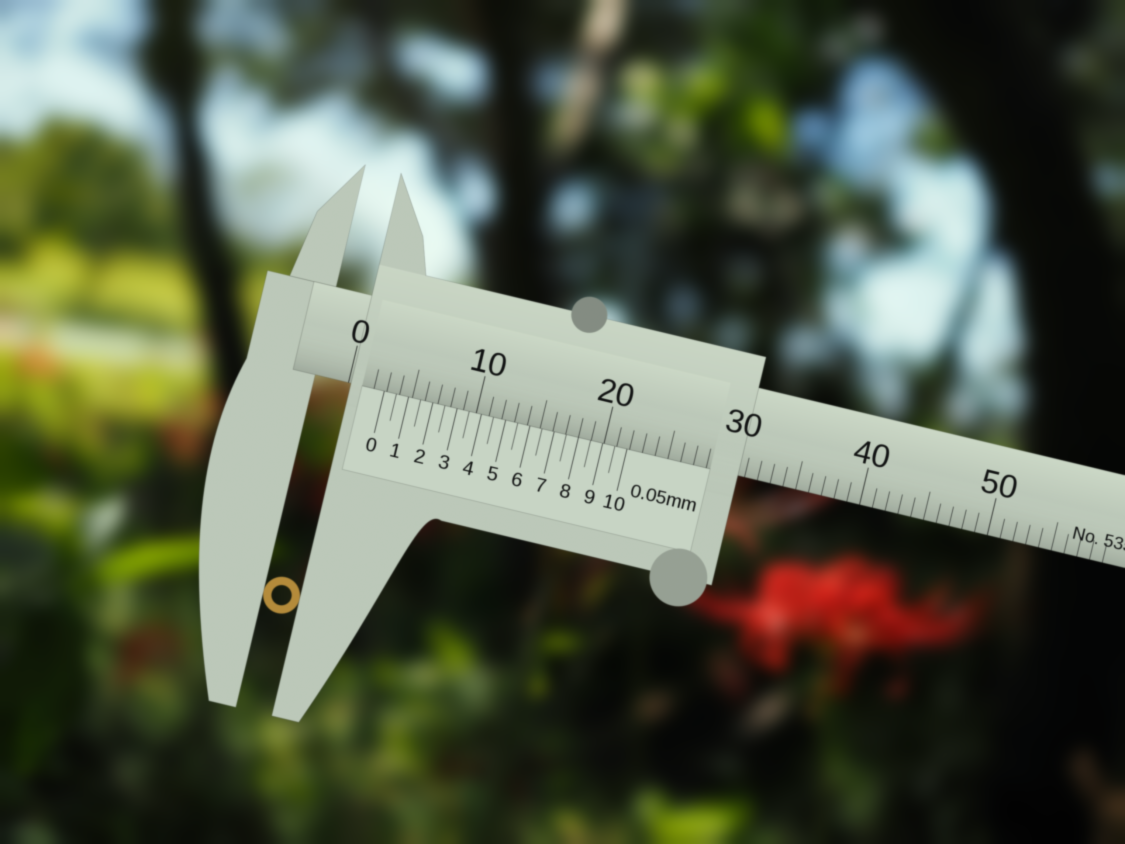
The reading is 2.8mm
